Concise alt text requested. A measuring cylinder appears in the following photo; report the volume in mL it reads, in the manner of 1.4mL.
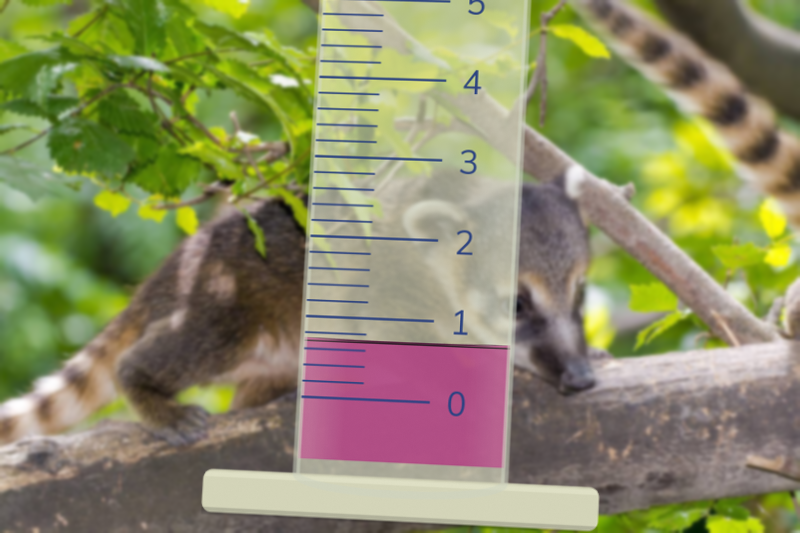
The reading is 0.7mL
